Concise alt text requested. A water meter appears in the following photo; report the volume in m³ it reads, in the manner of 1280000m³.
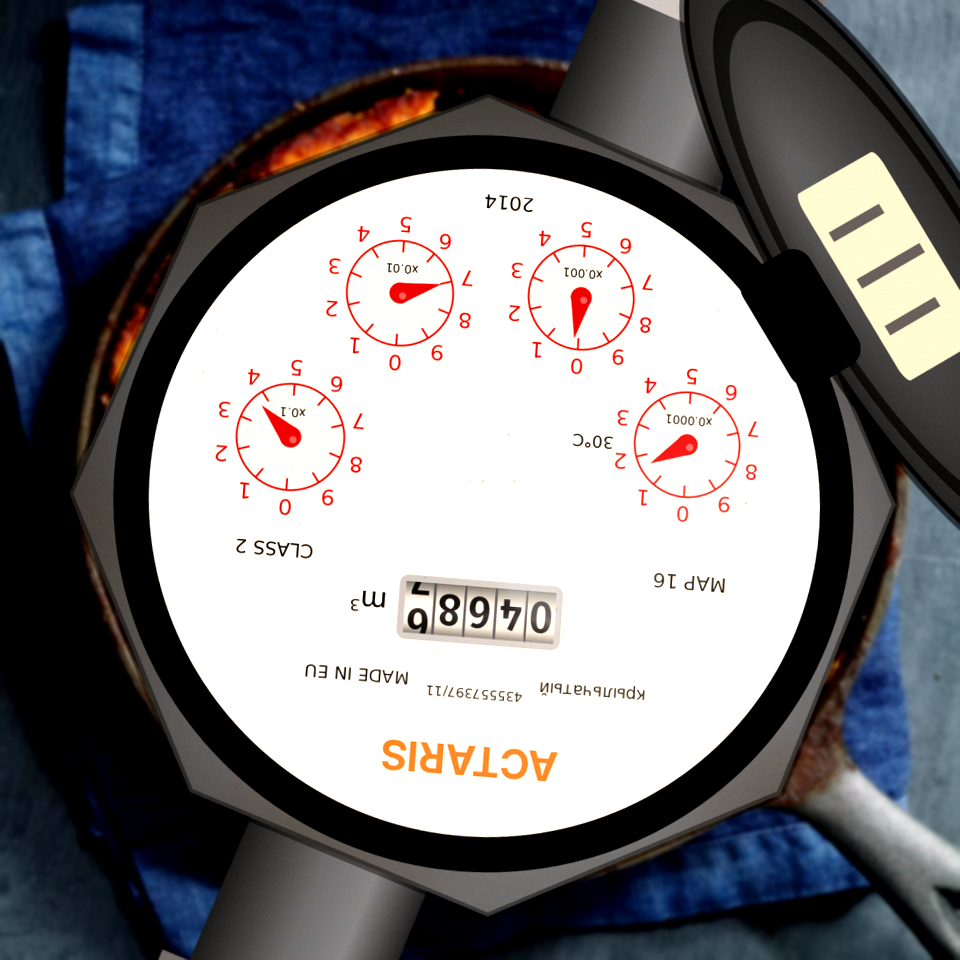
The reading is 4686.3701m³
